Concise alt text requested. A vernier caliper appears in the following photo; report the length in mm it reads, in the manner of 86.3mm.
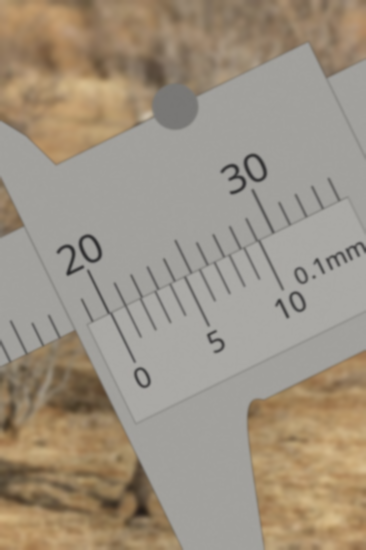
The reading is 20.1mm
